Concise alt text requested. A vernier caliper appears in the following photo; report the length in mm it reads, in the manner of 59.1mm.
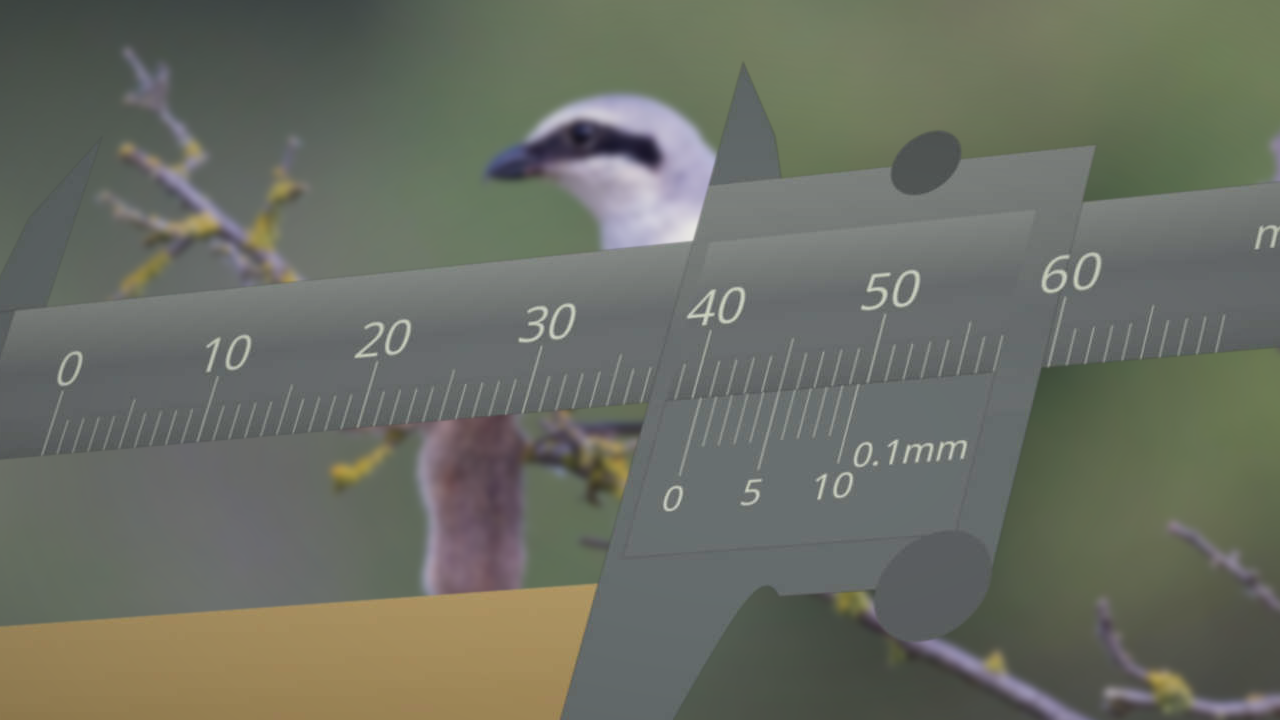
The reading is 40.5mm
